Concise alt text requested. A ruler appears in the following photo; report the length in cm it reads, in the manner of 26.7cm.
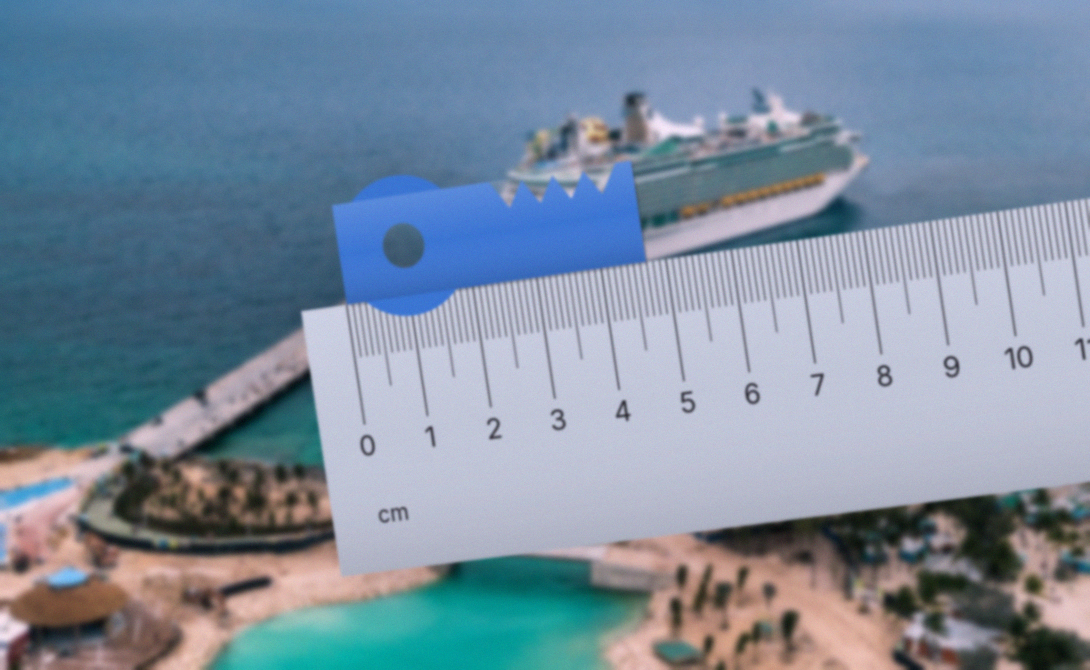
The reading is 4.7cm
